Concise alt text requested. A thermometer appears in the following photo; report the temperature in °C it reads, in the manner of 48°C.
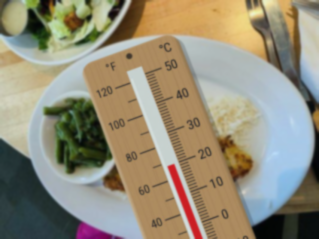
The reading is 20°C
